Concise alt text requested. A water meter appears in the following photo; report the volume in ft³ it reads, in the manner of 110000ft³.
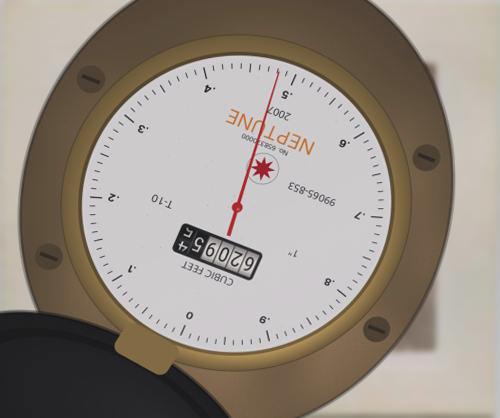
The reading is 620954.48ft³
